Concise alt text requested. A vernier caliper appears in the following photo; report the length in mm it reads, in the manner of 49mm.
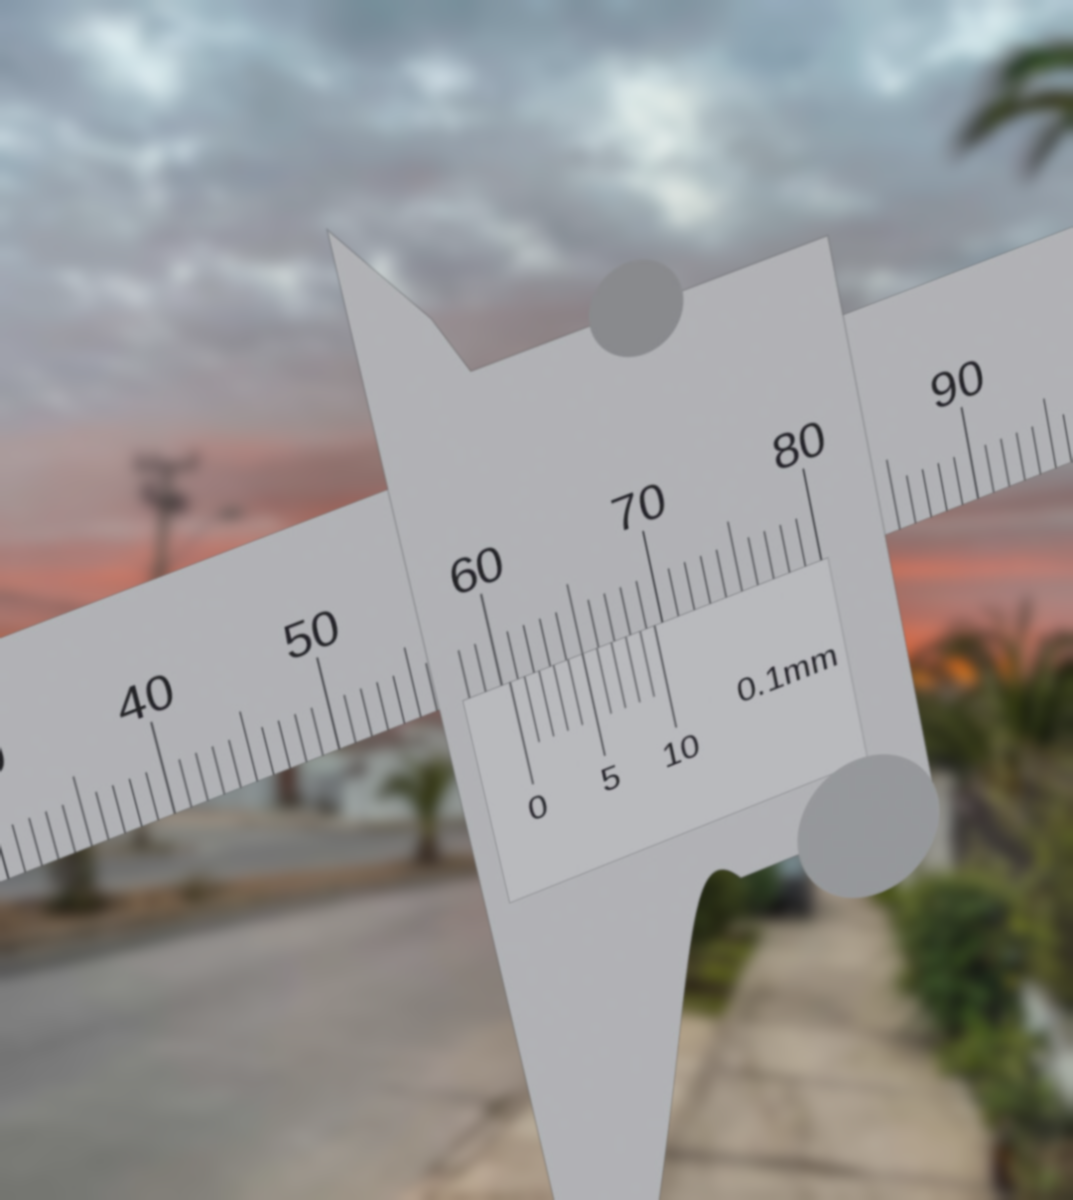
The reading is 60.5mm
